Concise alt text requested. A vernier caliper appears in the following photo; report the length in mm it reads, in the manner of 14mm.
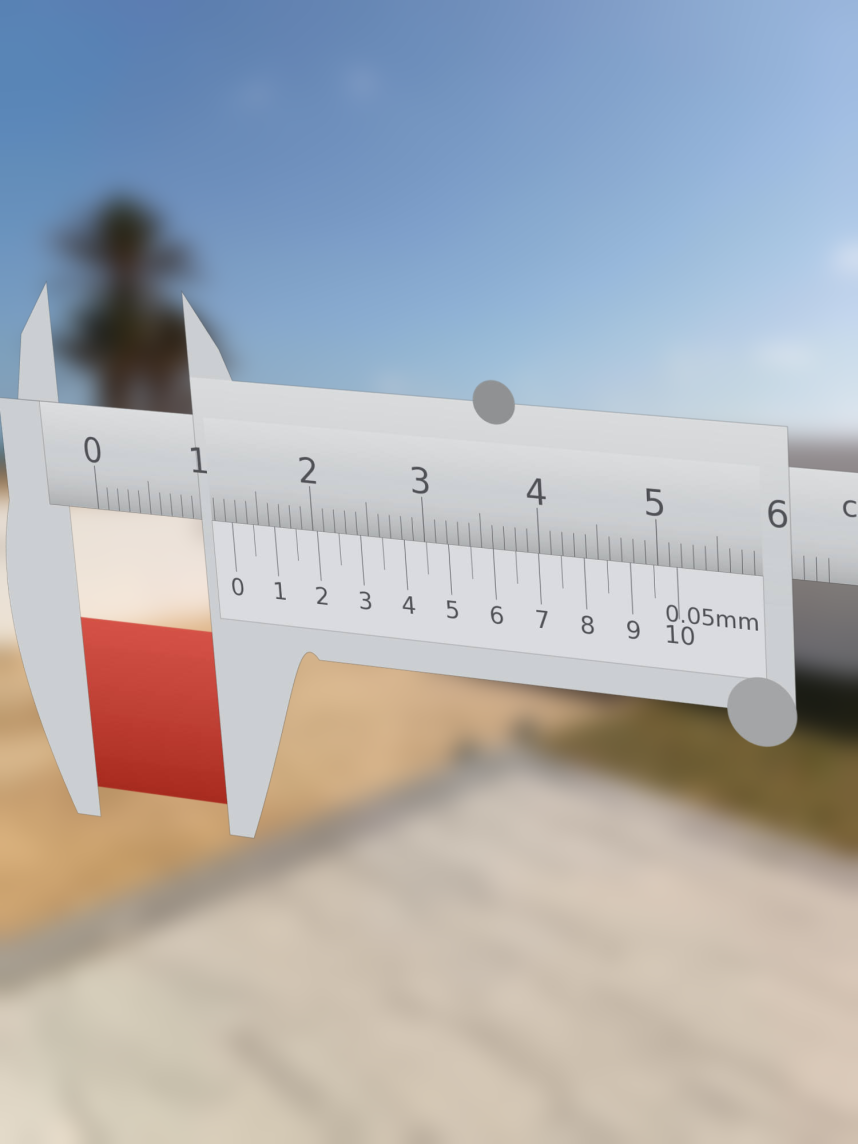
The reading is 12.6mm
